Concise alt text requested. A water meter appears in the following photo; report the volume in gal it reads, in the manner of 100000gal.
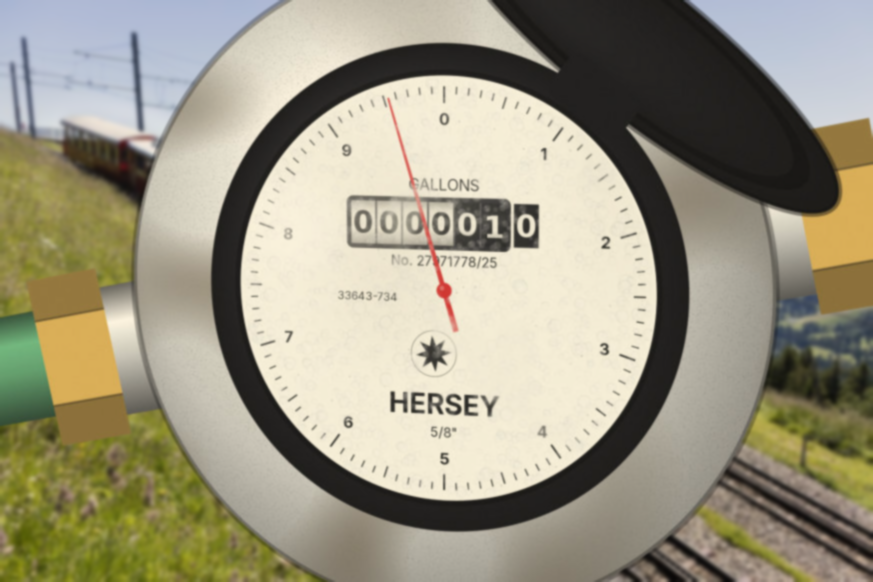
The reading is 9.5gal
